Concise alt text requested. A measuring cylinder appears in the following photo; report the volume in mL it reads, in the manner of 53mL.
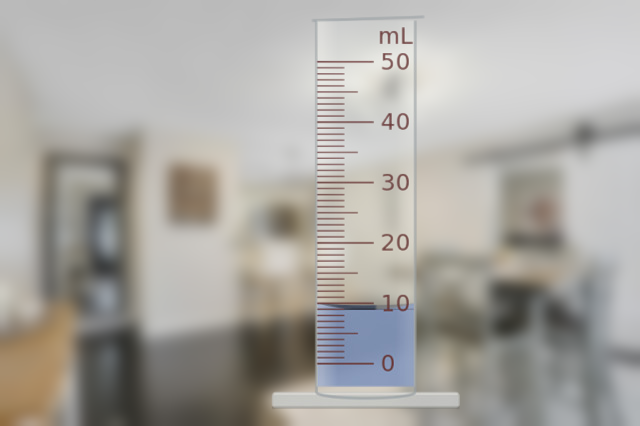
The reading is 9mL
